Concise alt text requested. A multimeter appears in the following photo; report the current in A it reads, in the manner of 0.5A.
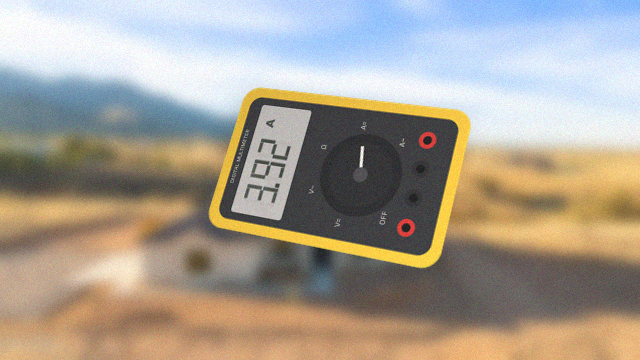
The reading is 3.92A
